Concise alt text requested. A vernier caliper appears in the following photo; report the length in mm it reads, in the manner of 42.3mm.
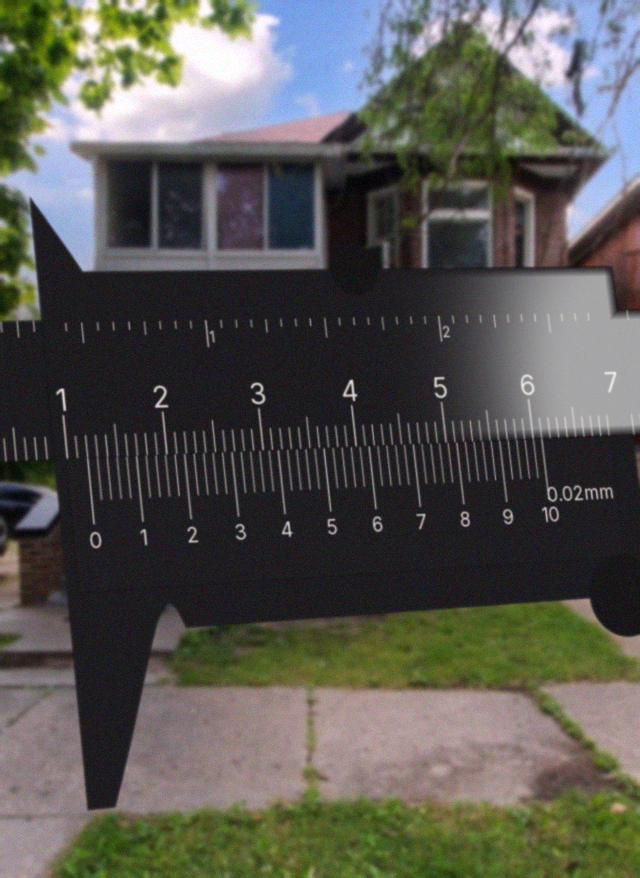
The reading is 12.0mm
